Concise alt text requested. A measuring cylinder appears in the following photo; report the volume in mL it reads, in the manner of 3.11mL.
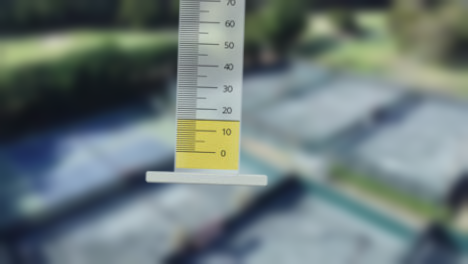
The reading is 15mL
